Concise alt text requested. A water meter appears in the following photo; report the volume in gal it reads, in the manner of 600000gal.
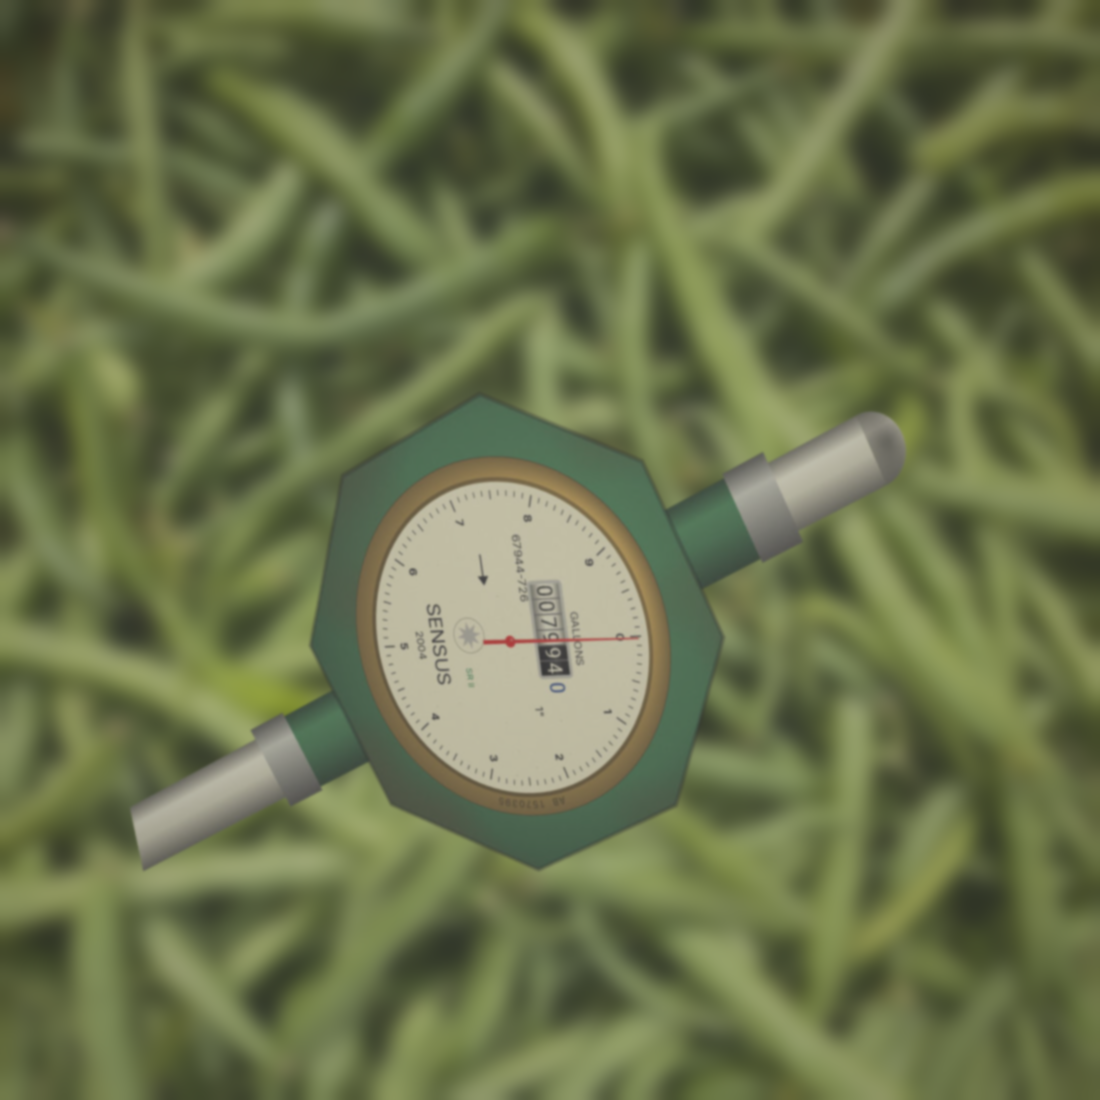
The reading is 79940.0gal
